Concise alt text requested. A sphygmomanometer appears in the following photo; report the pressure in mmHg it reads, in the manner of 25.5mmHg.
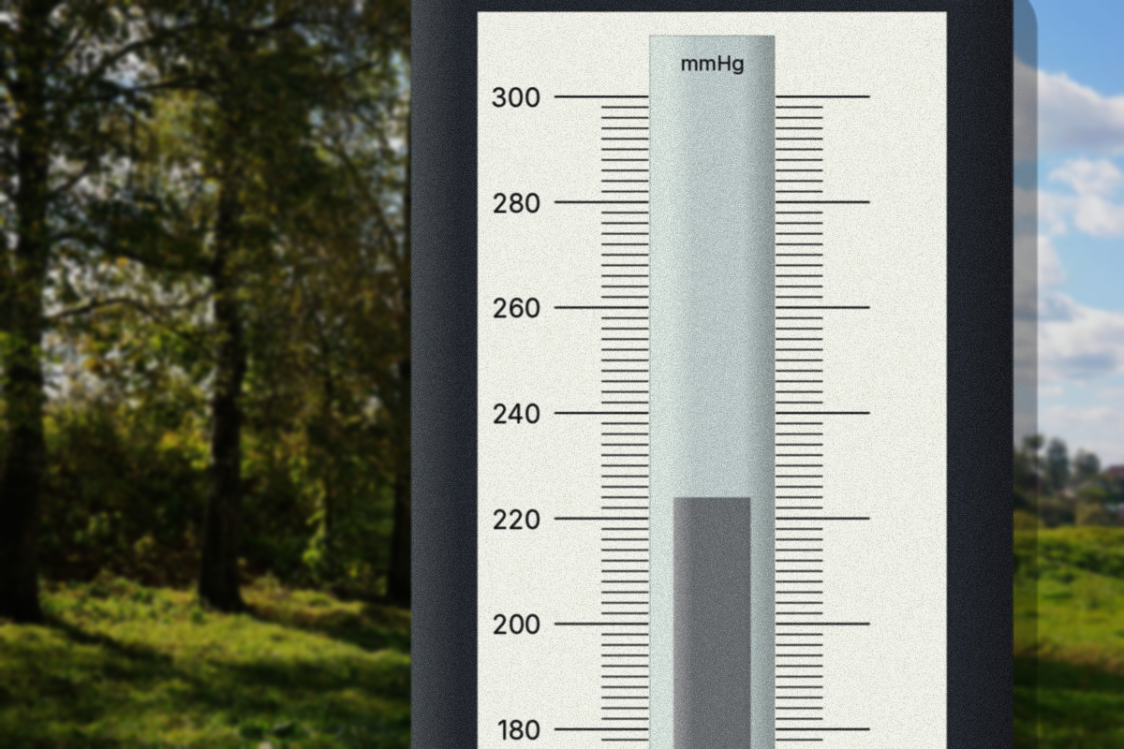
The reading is 224mmHg
